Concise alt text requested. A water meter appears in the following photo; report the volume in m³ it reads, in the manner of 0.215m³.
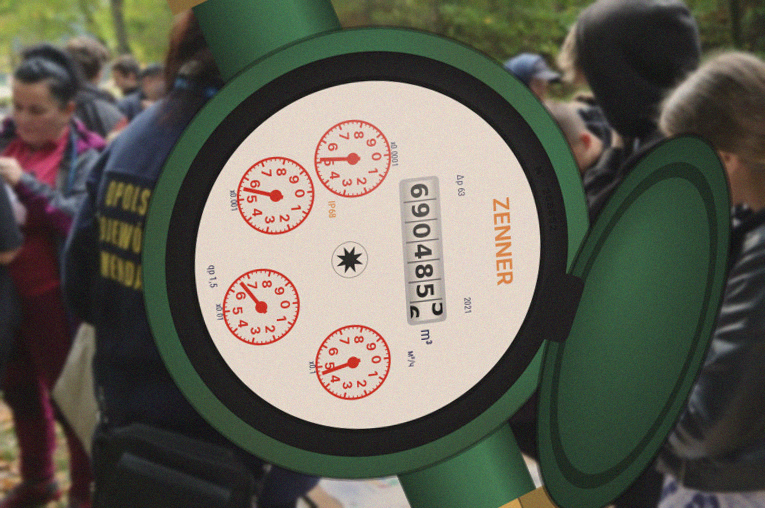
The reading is 6904855.4655m³
